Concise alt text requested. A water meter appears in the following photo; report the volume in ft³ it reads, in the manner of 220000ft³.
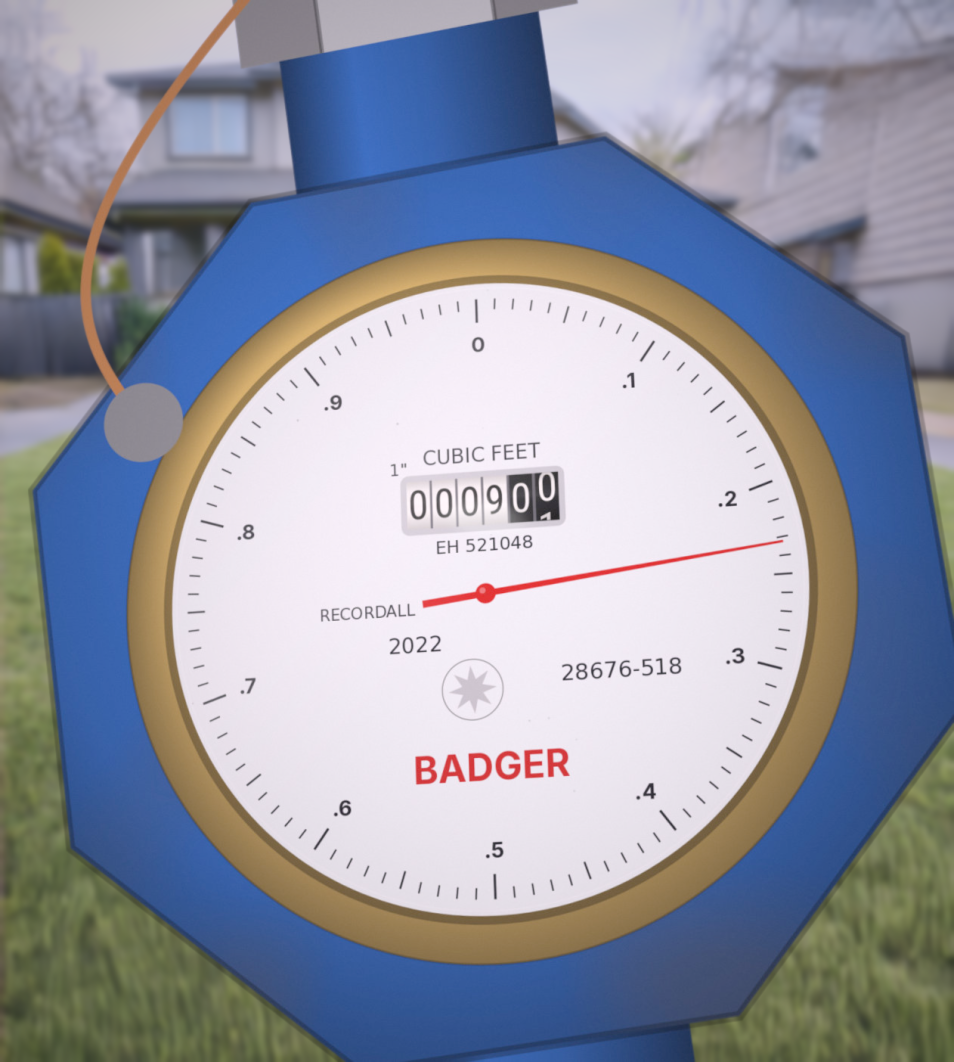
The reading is 900.23ft³
